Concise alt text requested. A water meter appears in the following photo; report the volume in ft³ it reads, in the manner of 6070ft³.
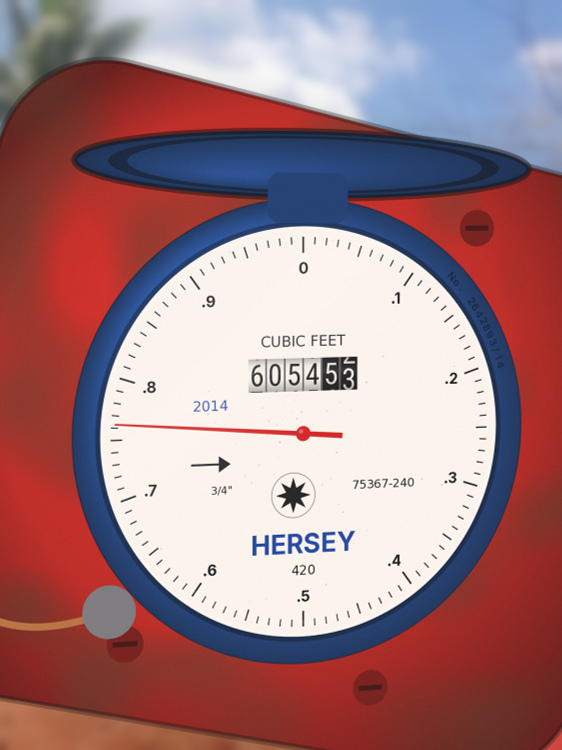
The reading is 605452.76ft³
